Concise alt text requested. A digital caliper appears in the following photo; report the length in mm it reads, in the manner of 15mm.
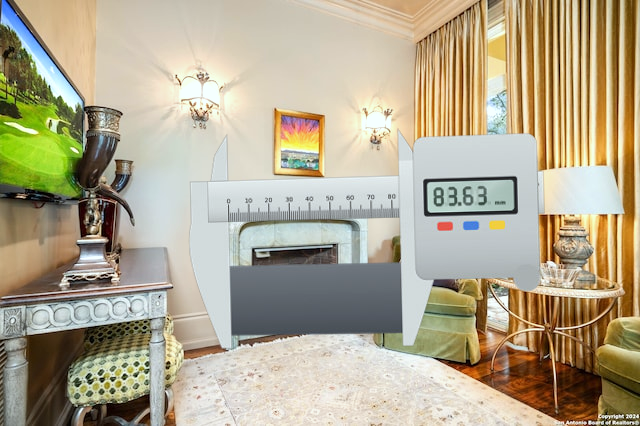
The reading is 83.63mm
